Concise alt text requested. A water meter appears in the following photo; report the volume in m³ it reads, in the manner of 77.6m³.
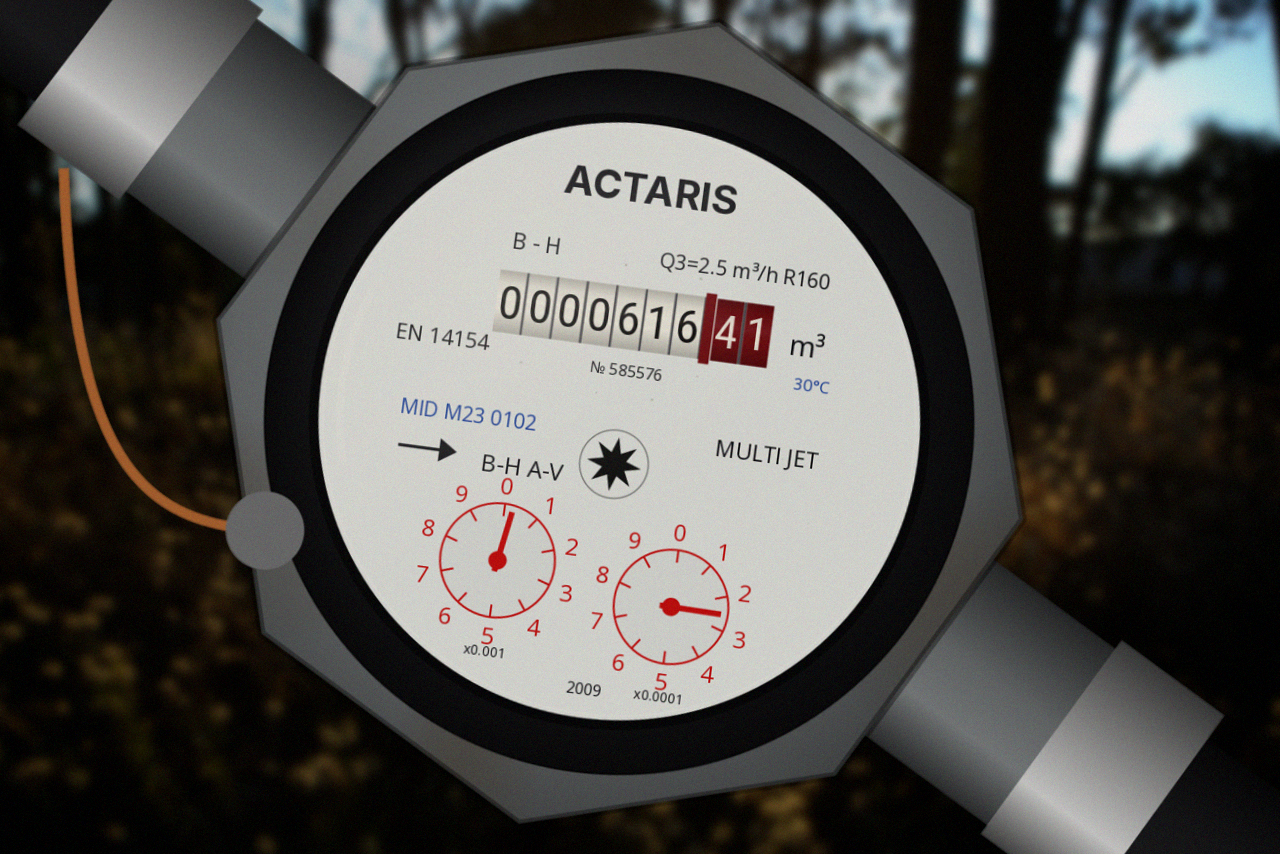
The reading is 616.4102m³
